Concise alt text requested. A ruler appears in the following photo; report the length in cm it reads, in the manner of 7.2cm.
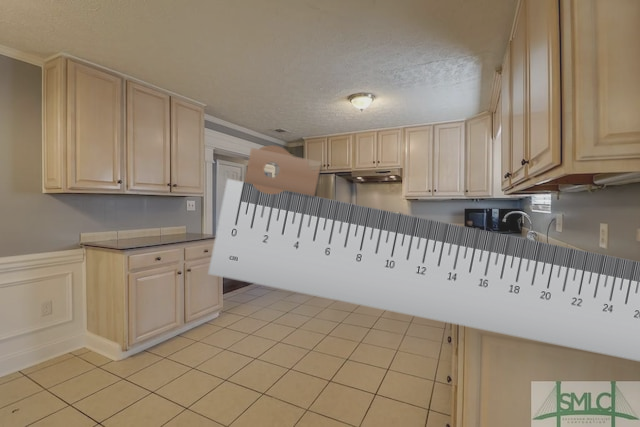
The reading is 4.5cm
